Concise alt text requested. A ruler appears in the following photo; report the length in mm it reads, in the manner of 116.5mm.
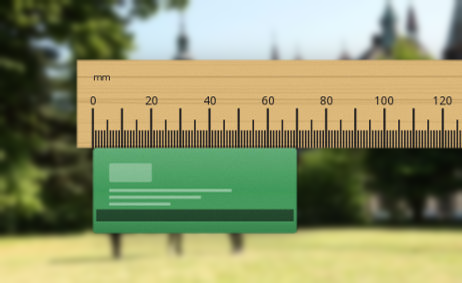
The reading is 70mm
